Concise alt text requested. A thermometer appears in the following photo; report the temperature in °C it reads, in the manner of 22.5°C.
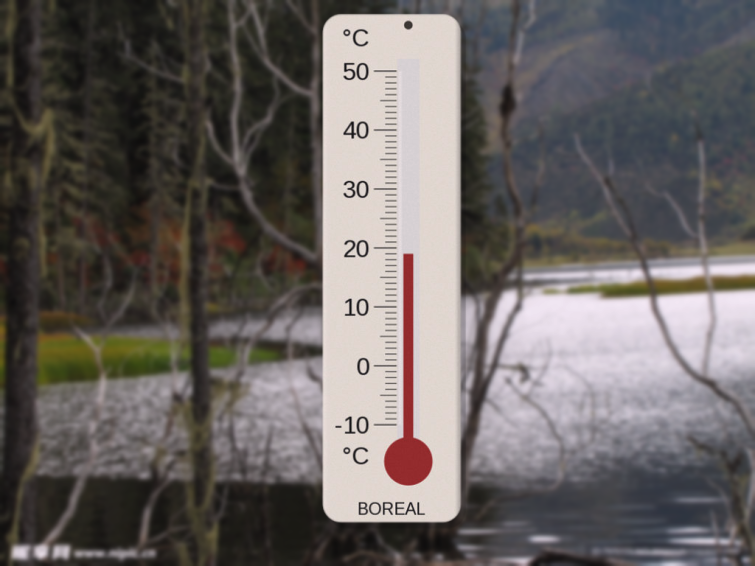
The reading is 19°C
